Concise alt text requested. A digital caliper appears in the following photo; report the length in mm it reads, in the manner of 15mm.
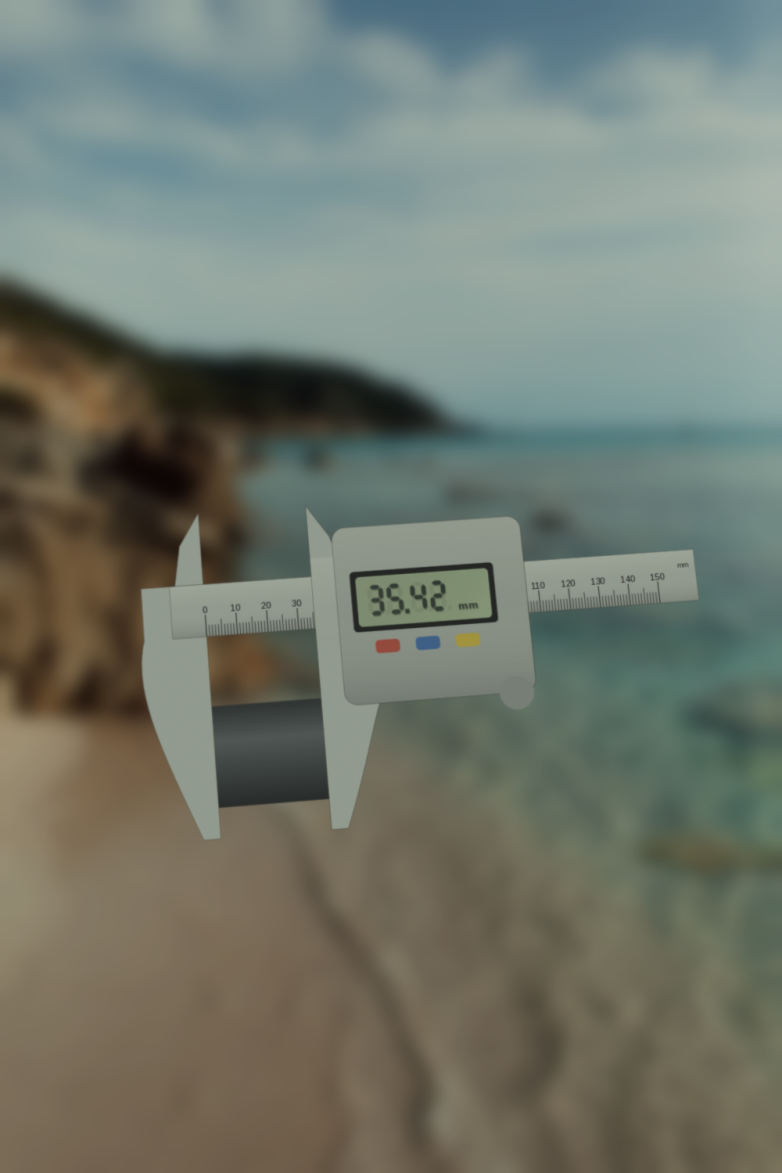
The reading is 35.42mm
